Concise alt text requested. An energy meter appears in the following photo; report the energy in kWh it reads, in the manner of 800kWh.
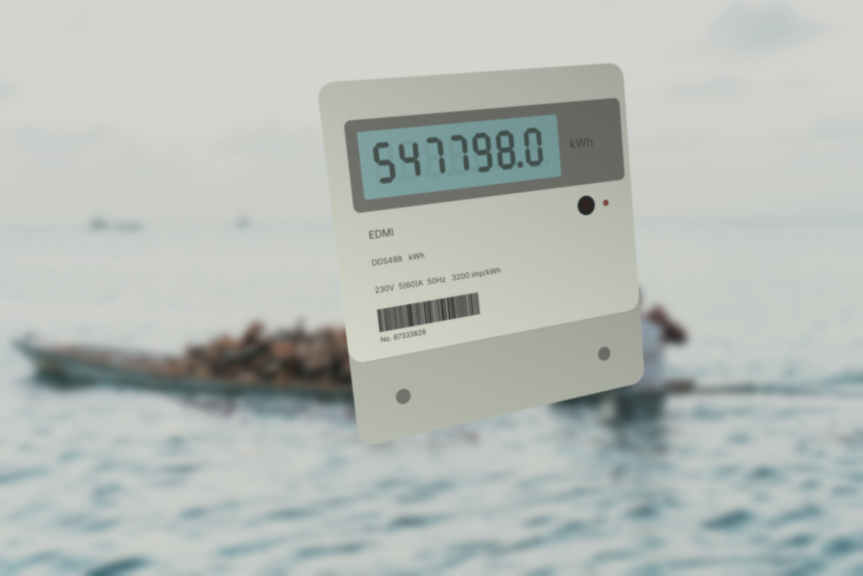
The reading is 547798.0kWh
